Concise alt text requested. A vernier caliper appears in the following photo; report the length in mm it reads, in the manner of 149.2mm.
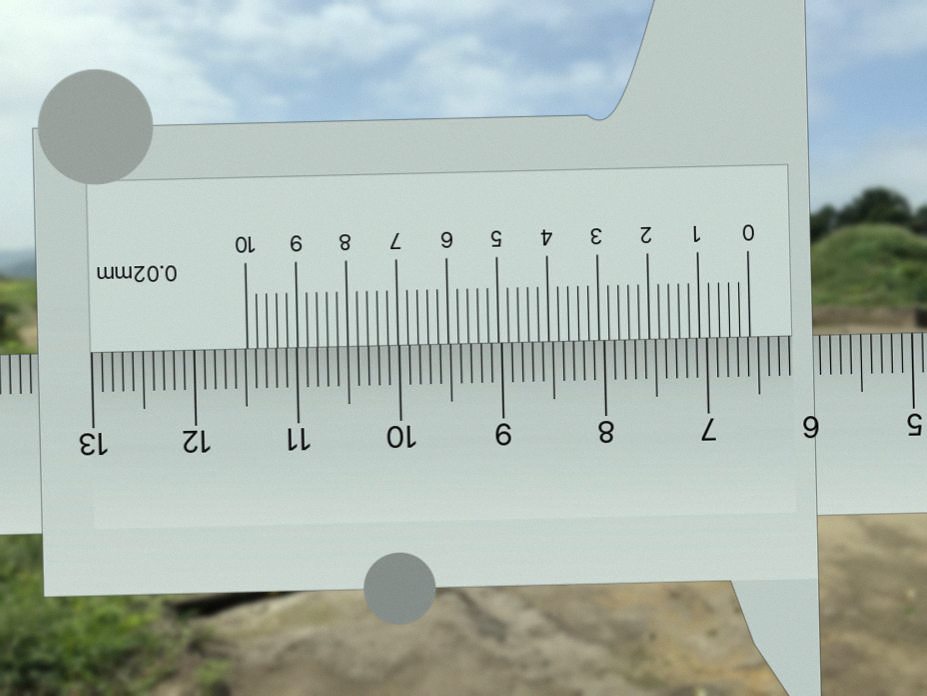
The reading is 65.8mm
